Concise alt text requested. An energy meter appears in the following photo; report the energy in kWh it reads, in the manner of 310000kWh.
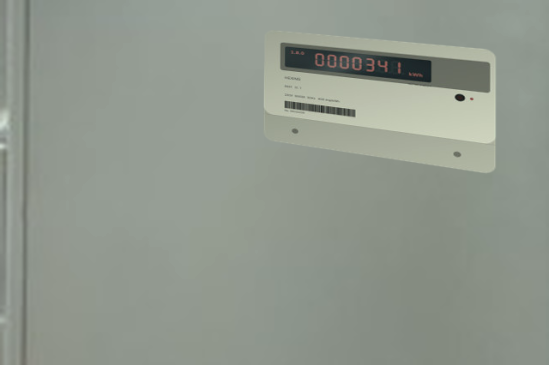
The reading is 341kWh
